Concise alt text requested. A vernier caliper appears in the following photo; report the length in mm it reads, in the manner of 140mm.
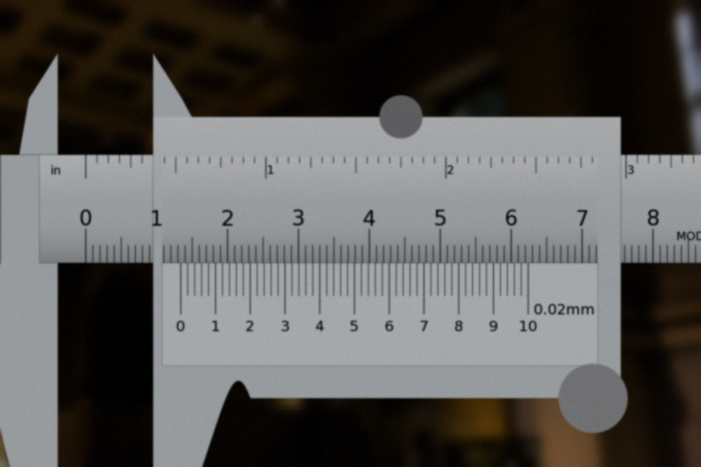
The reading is 13.4mm
